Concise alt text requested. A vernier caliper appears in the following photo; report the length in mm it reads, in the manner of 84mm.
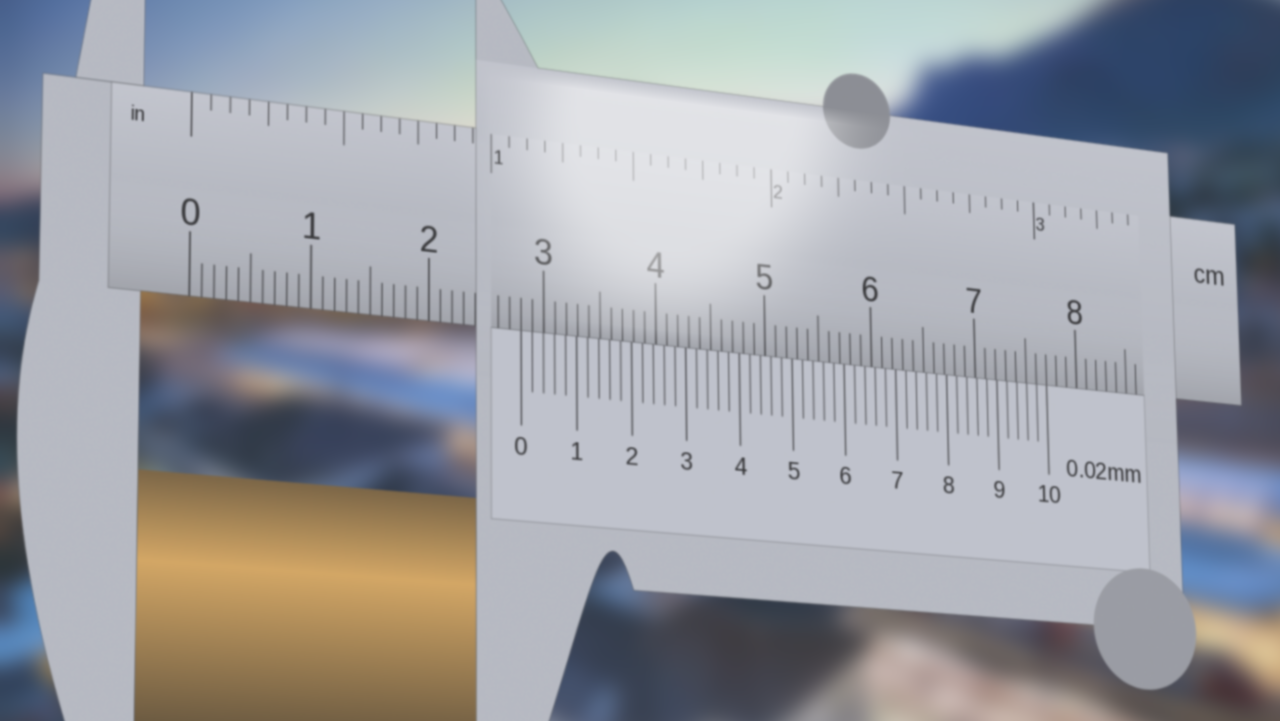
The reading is 28.0mm
